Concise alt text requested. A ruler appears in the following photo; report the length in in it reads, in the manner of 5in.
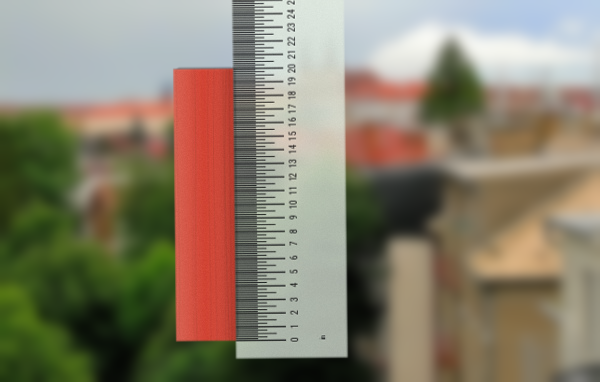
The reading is 20in
